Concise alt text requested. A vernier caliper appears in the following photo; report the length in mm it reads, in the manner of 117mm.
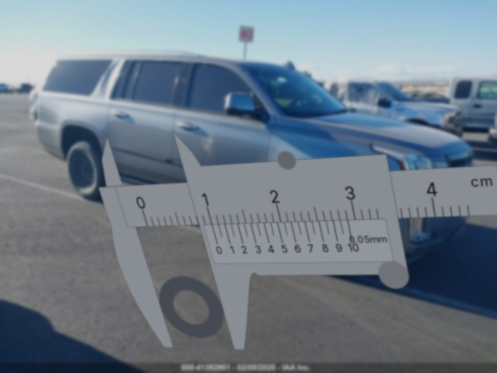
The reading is 10.0mm
